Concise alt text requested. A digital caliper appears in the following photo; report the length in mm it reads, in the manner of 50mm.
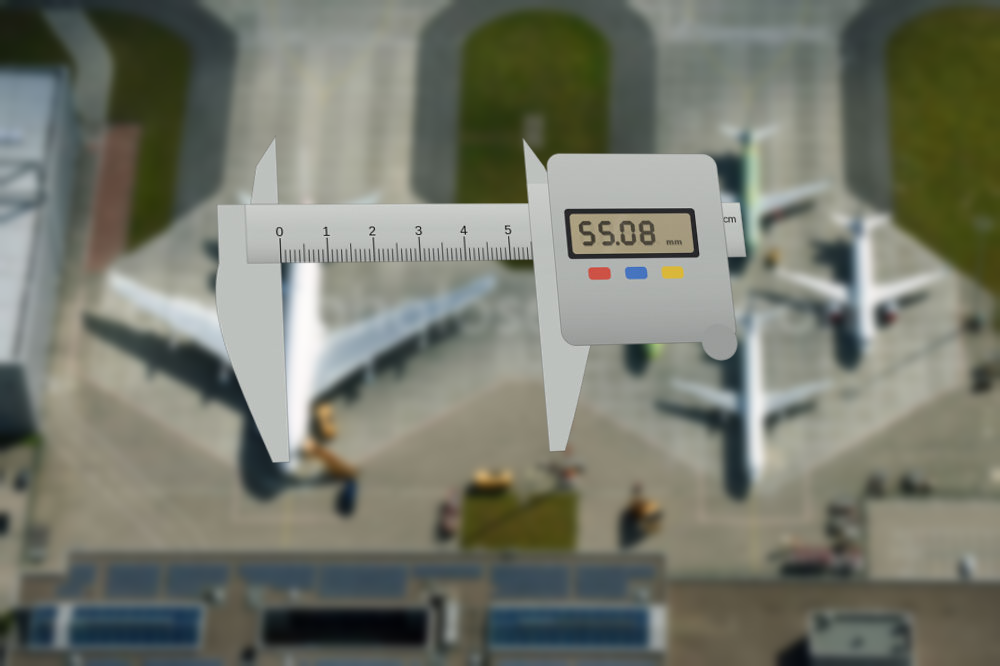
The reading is 55.08mm
